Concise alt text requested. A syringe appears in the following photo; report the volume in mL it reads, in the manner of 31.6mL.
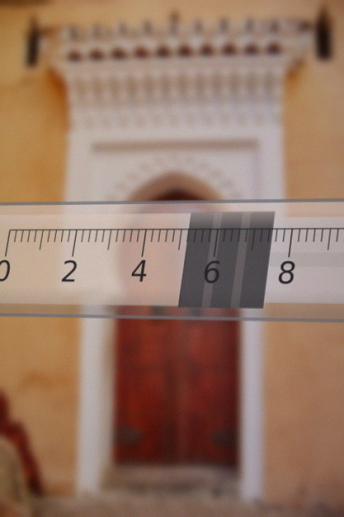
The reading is 5.2mL
